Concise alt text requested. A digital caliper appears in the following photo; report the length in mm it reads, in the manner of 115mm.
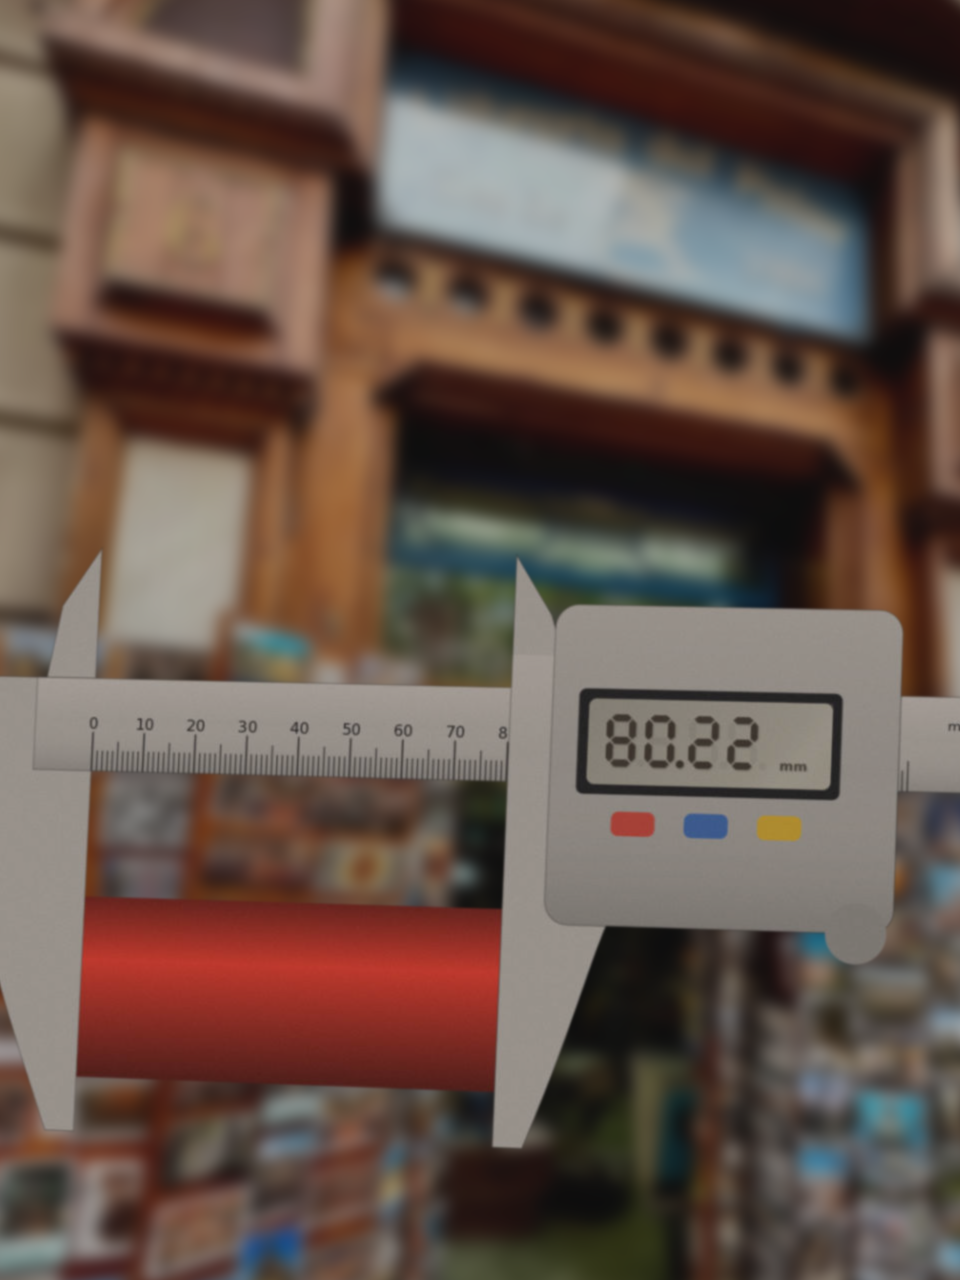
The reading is 80.22mm
